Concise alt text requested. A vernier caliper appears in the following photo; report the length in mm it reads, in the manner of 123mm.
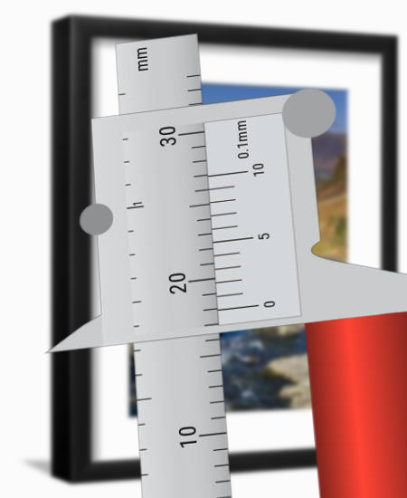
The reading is 17.9mm
